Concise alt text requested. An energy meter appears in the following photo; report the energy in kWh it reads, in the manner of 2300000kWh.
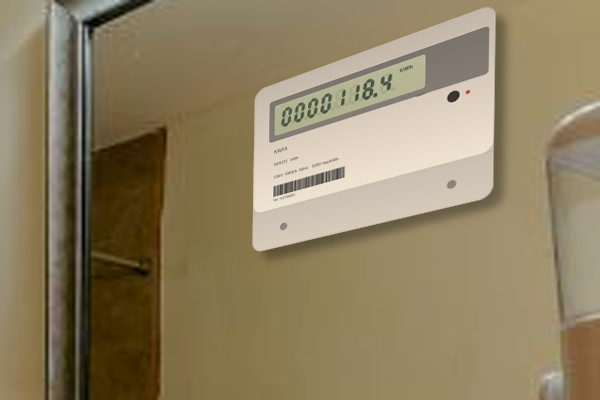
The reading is 118.4kWh
